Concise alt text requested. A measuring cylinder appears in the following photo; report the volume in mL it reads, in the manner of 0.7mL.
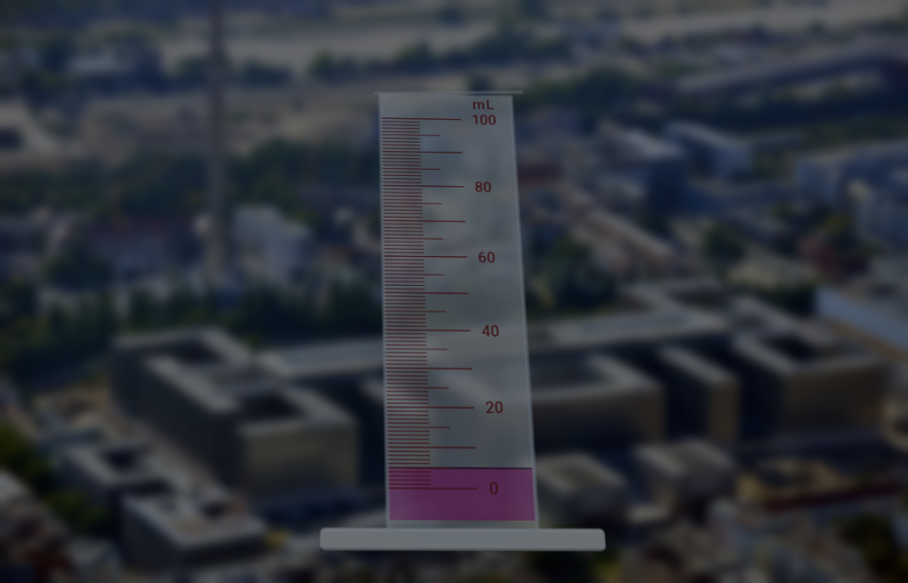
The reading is 5mL
